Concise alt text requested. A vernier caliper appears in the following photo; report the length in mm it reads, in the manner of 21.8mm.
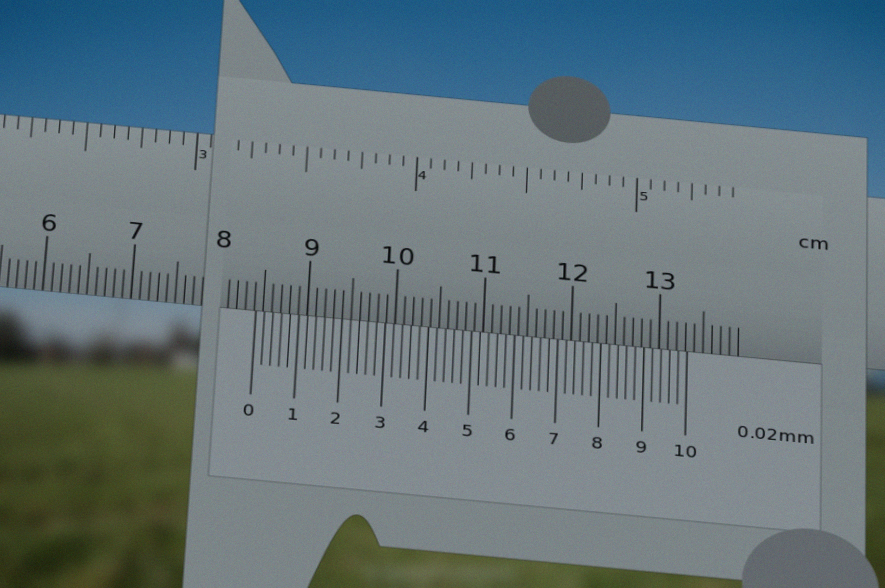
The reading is 84.2mm
